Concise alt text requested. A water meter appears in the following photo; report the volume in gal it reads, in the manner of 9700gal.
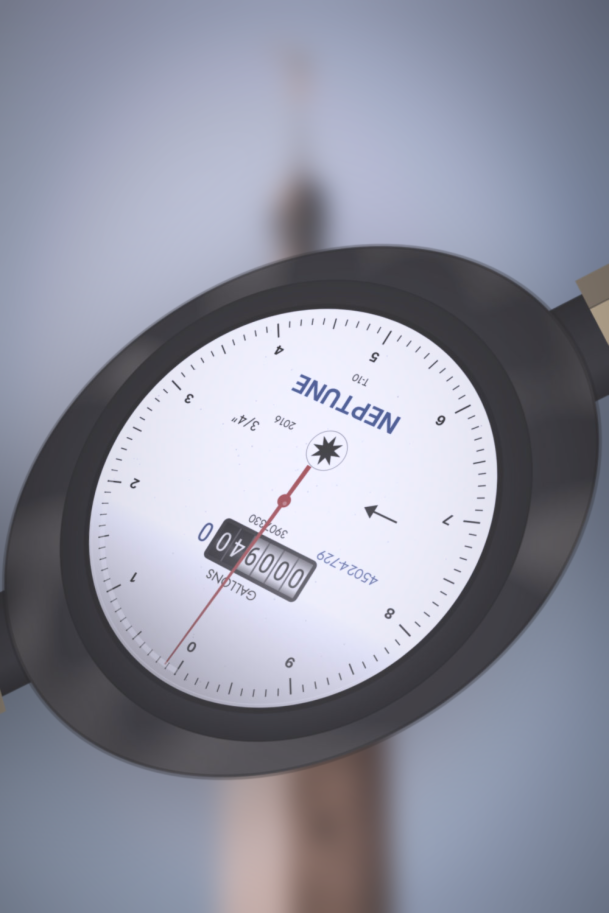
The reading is 9400.1gal
